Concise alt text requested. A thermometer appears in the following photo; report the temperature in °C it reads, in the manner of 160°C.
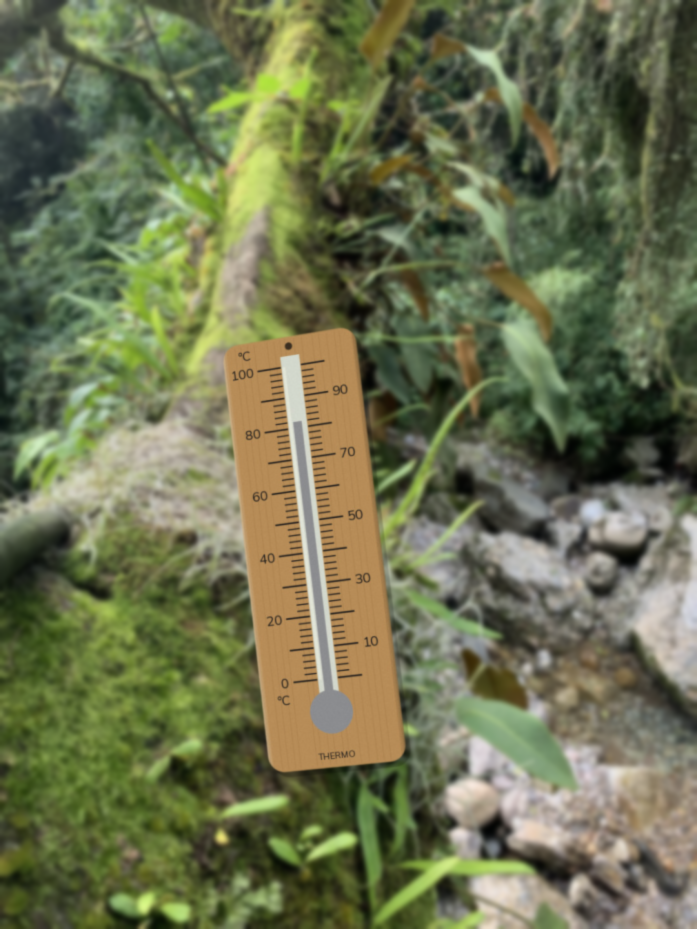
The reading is 82°C
